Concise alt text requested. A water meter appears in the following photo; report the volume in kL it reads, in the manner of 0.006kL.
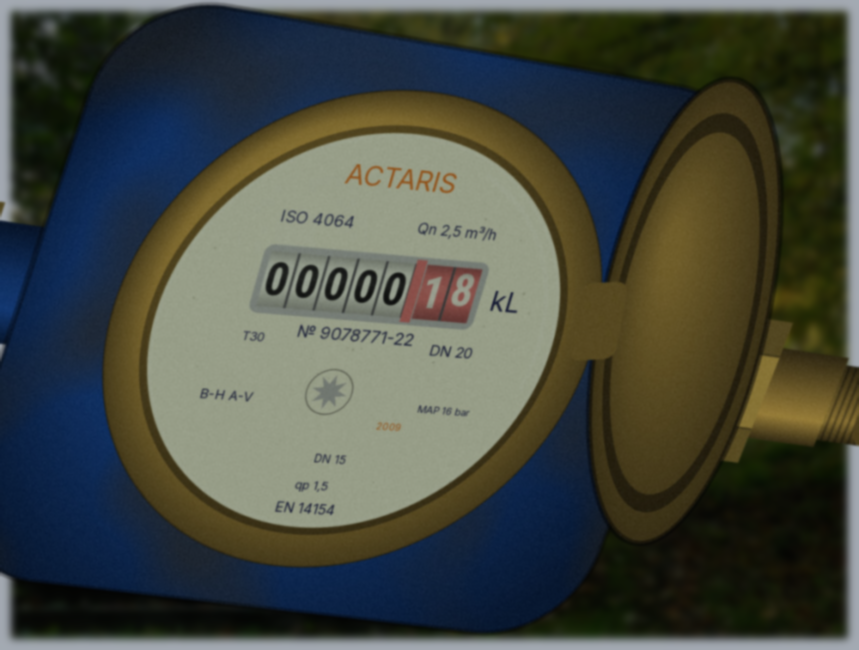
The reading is 0.18kL
